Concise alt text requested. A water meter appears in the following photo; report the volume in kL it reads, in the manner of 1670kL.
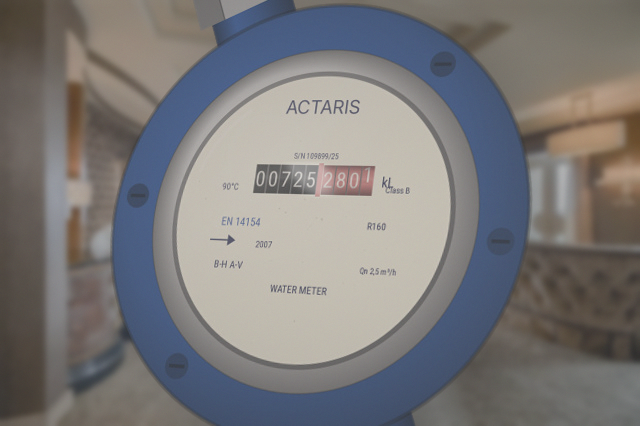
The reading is 725.2801kL
